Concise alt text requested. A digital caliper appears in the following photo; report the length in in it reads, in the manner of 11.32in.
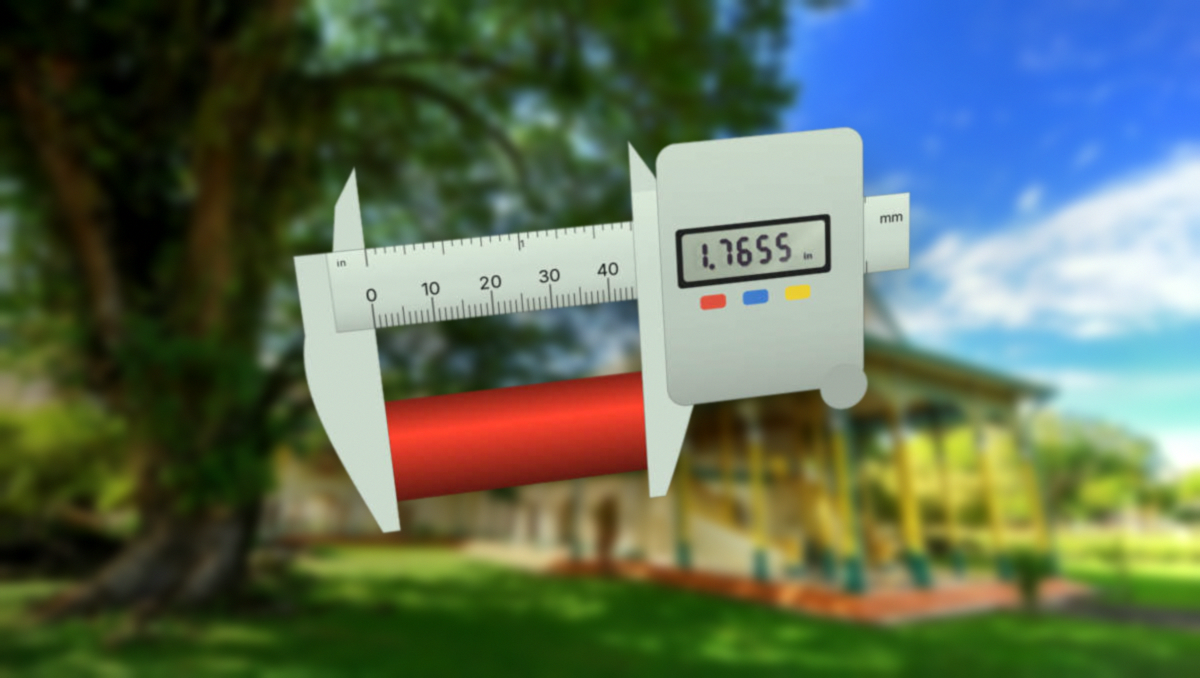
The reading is 1.7655in
